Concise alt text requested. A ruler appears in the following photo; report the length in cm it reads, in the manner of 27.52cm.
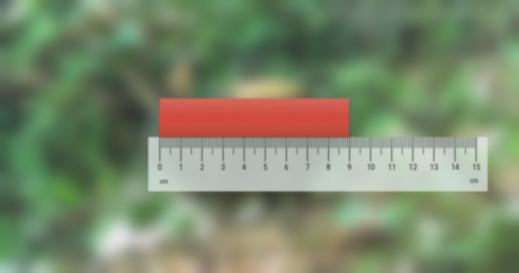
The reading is 9cm
